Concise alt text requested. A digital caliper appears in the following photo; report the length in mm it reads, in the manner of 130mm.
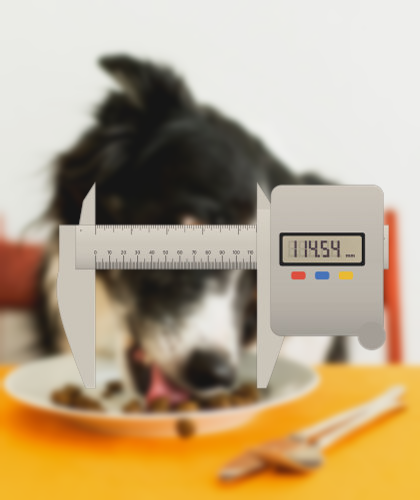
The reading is 114.54mm
